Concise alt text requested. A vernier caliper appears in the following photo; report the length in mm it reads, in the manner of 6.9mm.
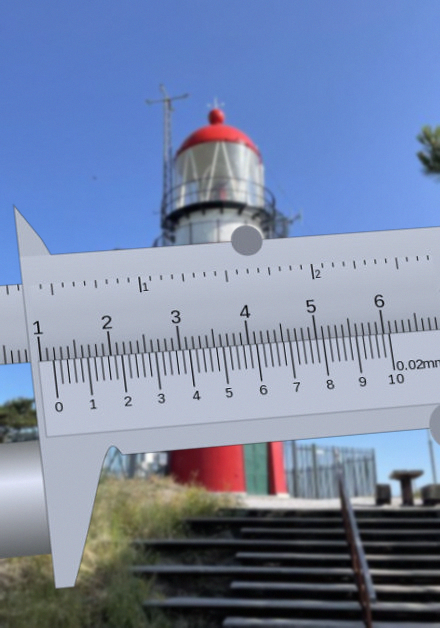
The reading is 11.8mm
